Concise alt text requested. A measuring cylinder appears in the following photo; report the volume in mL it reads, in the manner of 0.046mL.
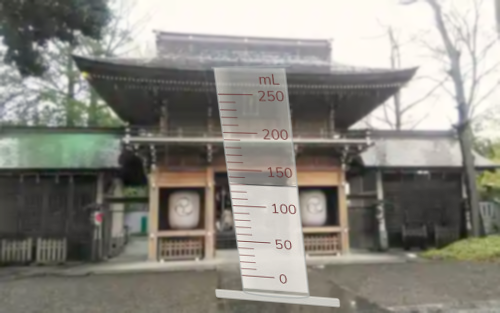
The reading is 130mL
